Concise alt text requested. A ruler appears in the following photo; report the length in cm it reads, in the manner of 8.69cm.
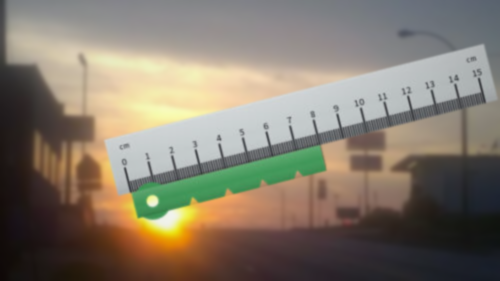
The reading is 8cm
